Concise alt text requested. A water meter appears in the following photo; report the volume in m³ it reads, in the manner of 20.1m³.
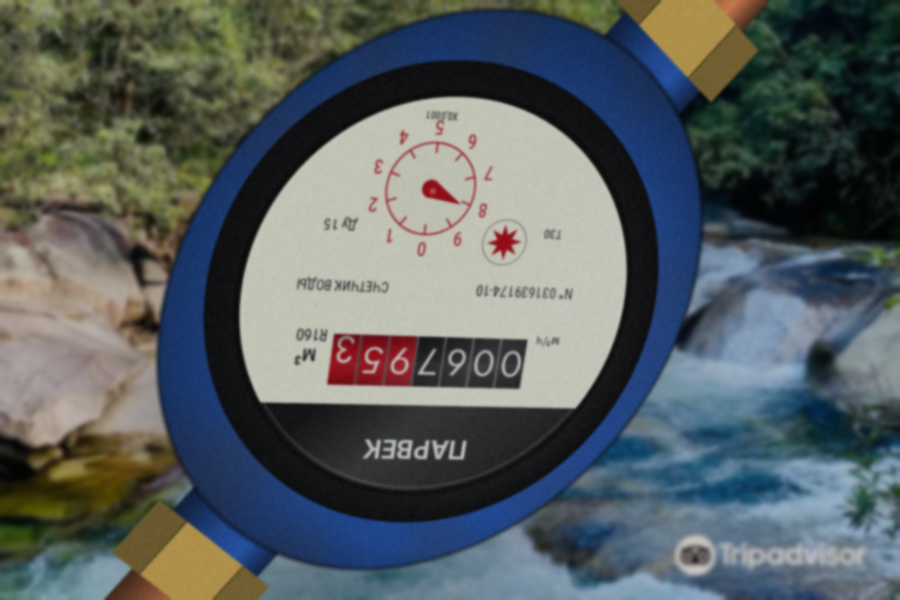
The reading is 67.9528m³
